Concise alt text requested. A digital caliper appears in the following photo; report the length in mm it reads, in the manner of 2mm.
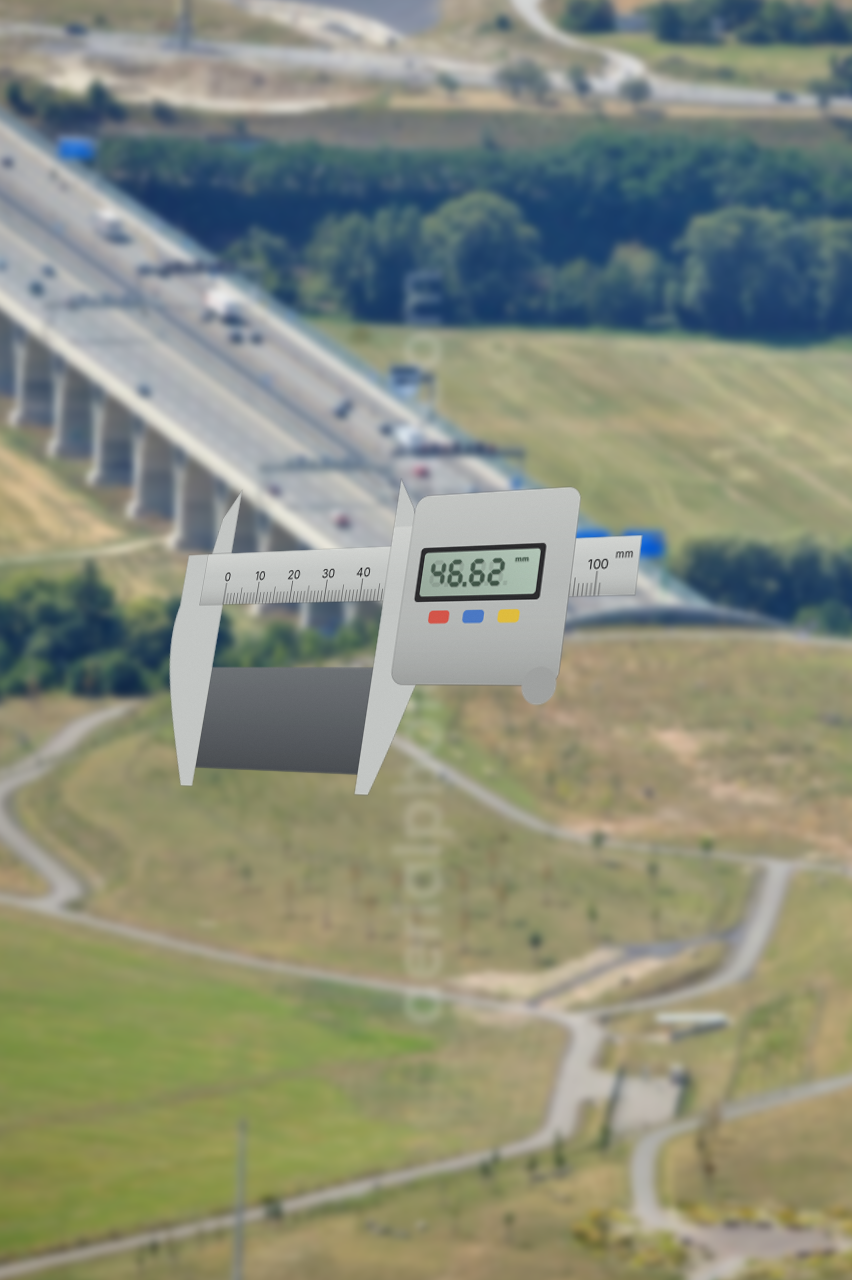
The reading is 46.62mm
